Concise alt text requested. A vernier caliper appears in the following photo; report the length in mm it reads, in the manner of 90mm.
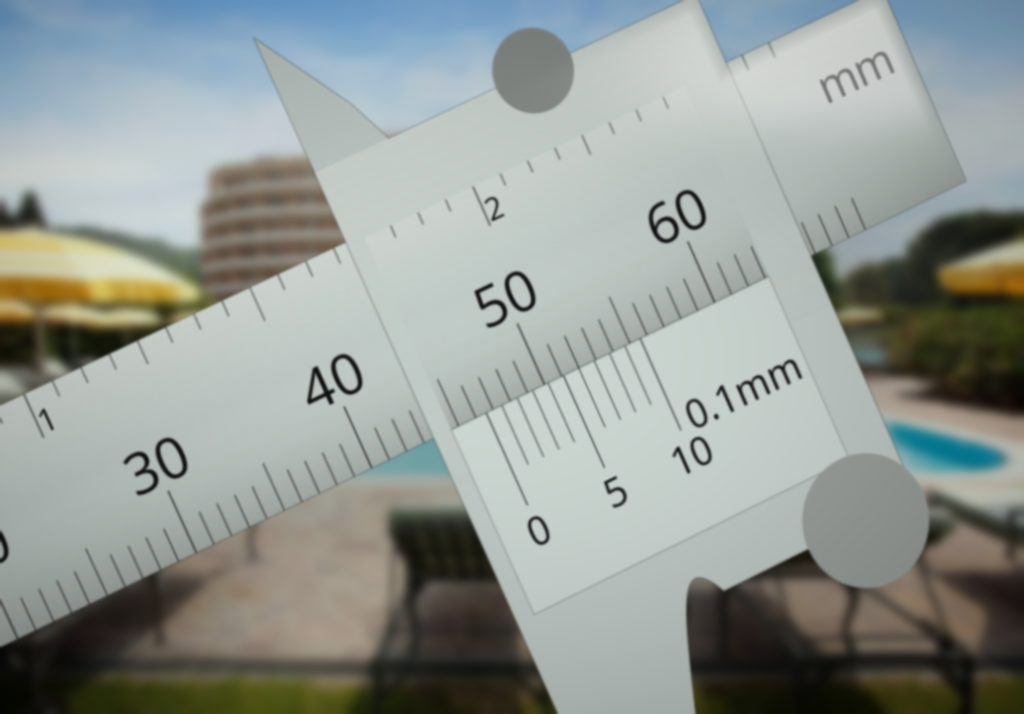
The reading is 46.6mm
